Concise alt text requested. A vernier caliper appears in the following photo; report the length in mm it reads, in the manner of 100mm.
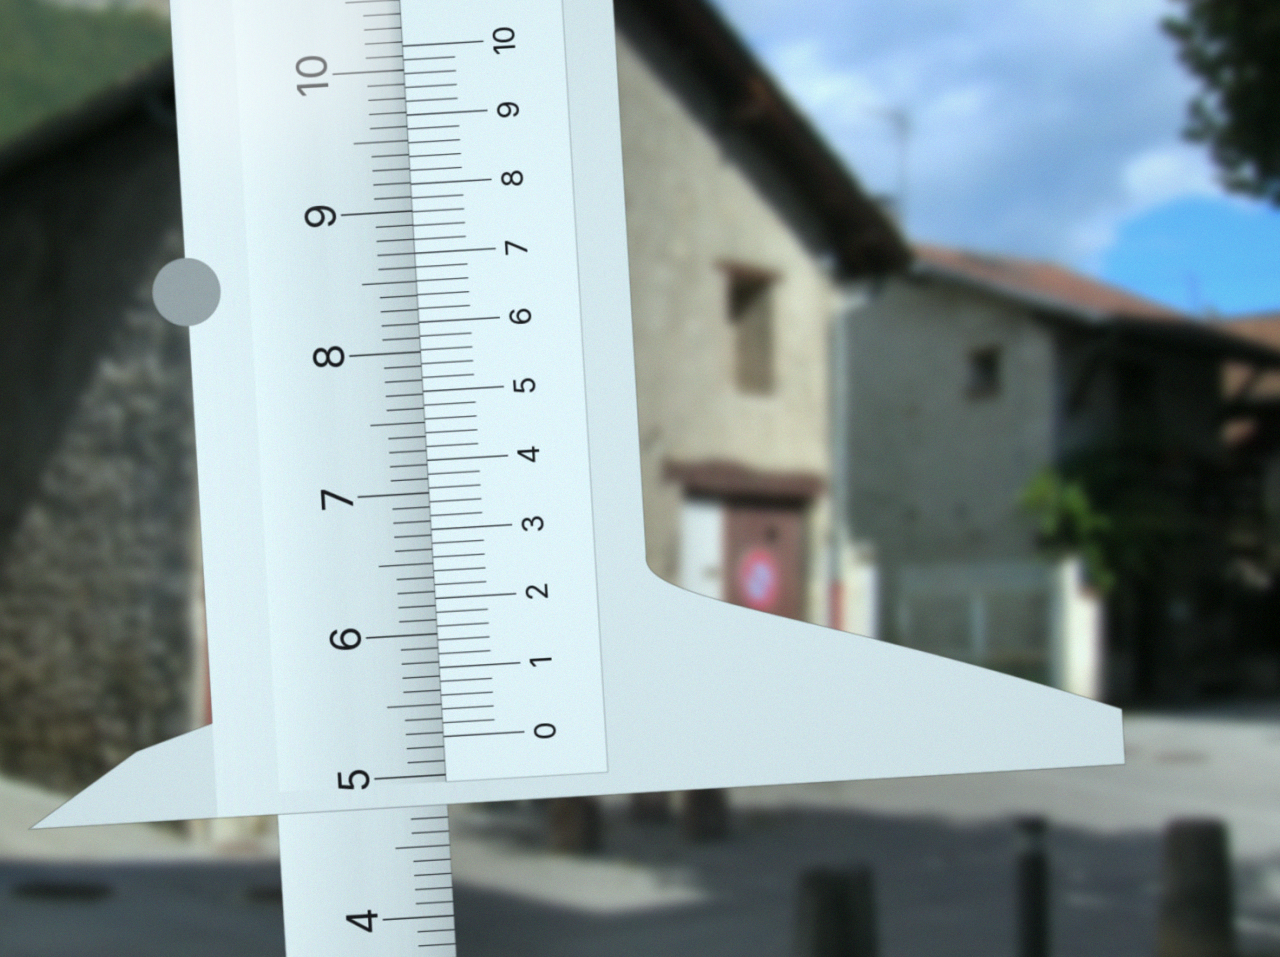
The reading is 52.7mm
